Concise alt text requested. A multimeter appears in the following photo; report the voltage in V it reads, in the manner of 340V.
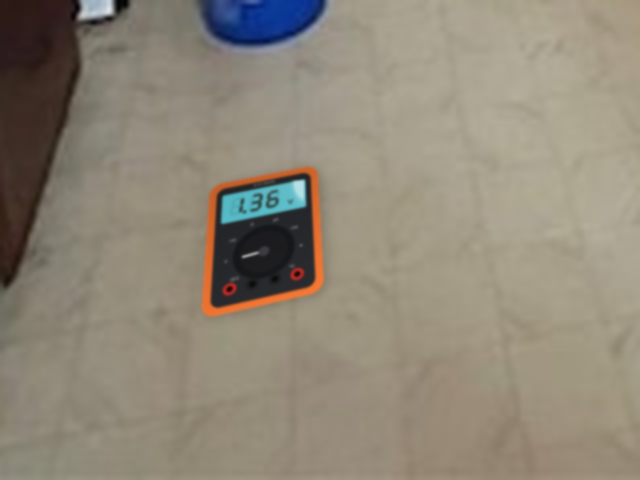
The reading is 1.36V
